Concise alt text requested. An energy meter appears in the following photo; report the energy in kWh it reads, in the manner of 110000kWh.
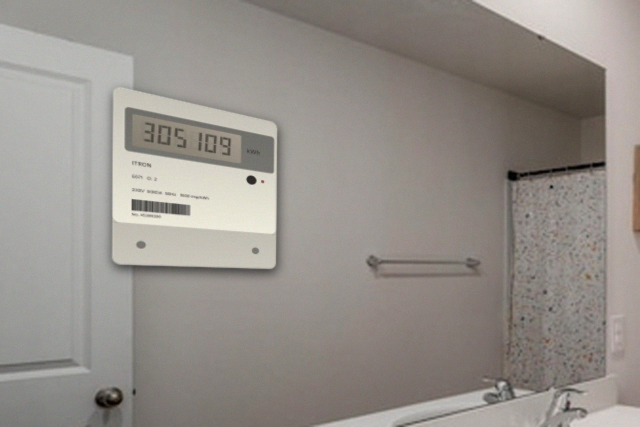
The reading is 305109kWh
